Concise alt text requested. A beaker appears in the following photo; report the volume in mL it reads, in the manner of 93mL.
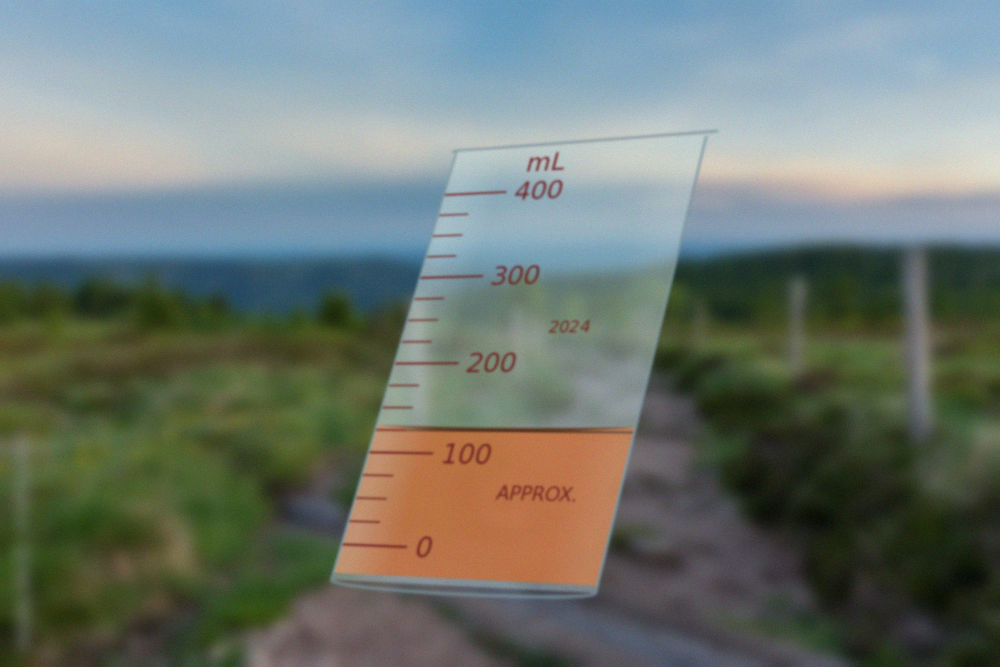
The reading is 125mL
